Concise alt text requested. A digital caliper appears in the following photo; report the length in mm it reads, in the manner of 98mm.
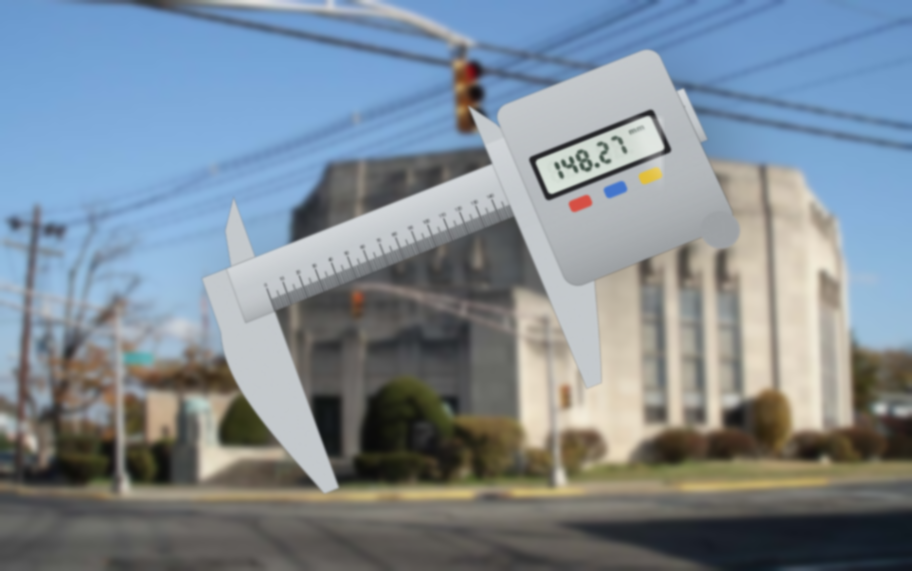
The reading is 148.27mm
